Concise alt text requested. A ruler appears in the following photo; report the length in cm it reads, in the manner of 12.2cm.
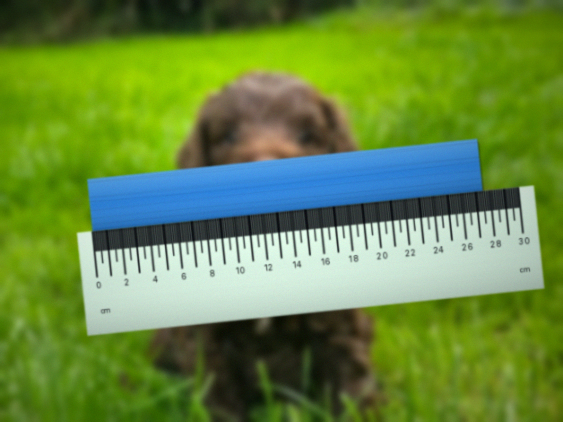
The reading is 27.5cm
